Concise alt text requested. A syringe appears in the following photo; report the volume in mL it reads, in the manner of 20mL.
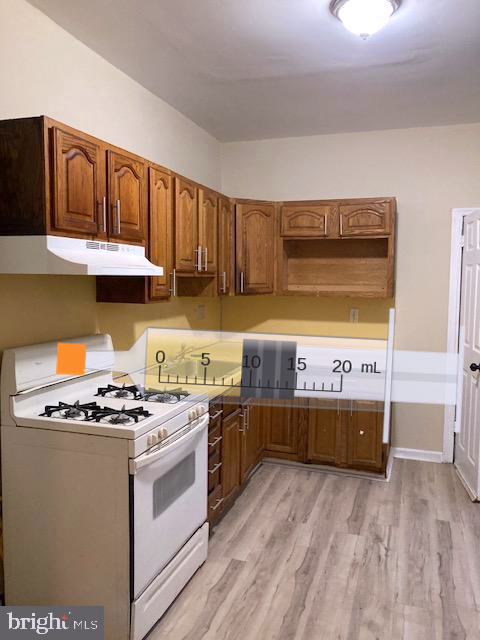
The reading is 9mL
